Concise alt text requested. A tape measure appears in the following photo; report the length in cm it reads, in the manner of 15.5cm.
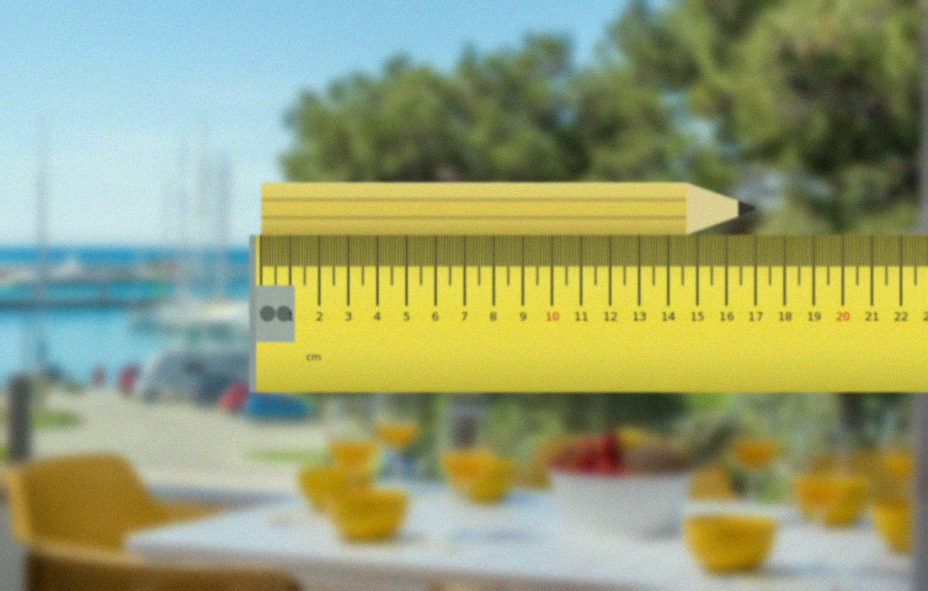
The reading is 17cm
